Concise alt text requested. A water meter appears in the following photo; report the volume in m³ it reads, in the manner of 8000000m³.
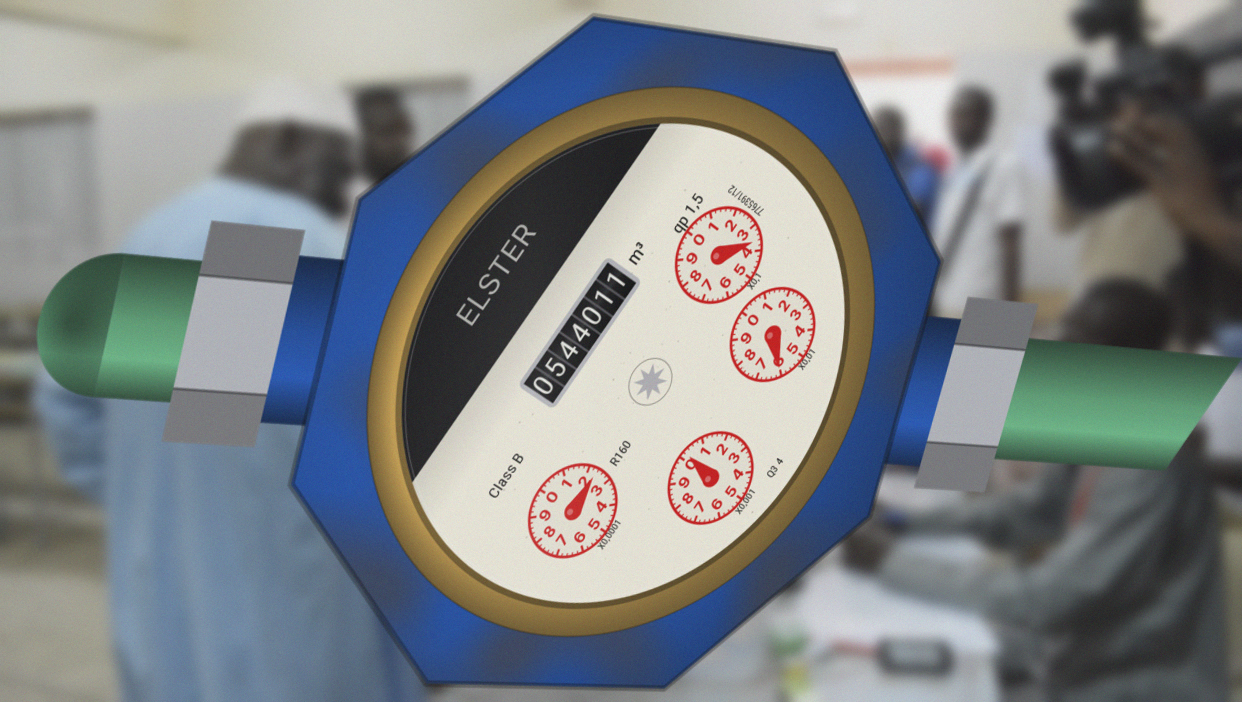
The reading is 544011.3602m³
